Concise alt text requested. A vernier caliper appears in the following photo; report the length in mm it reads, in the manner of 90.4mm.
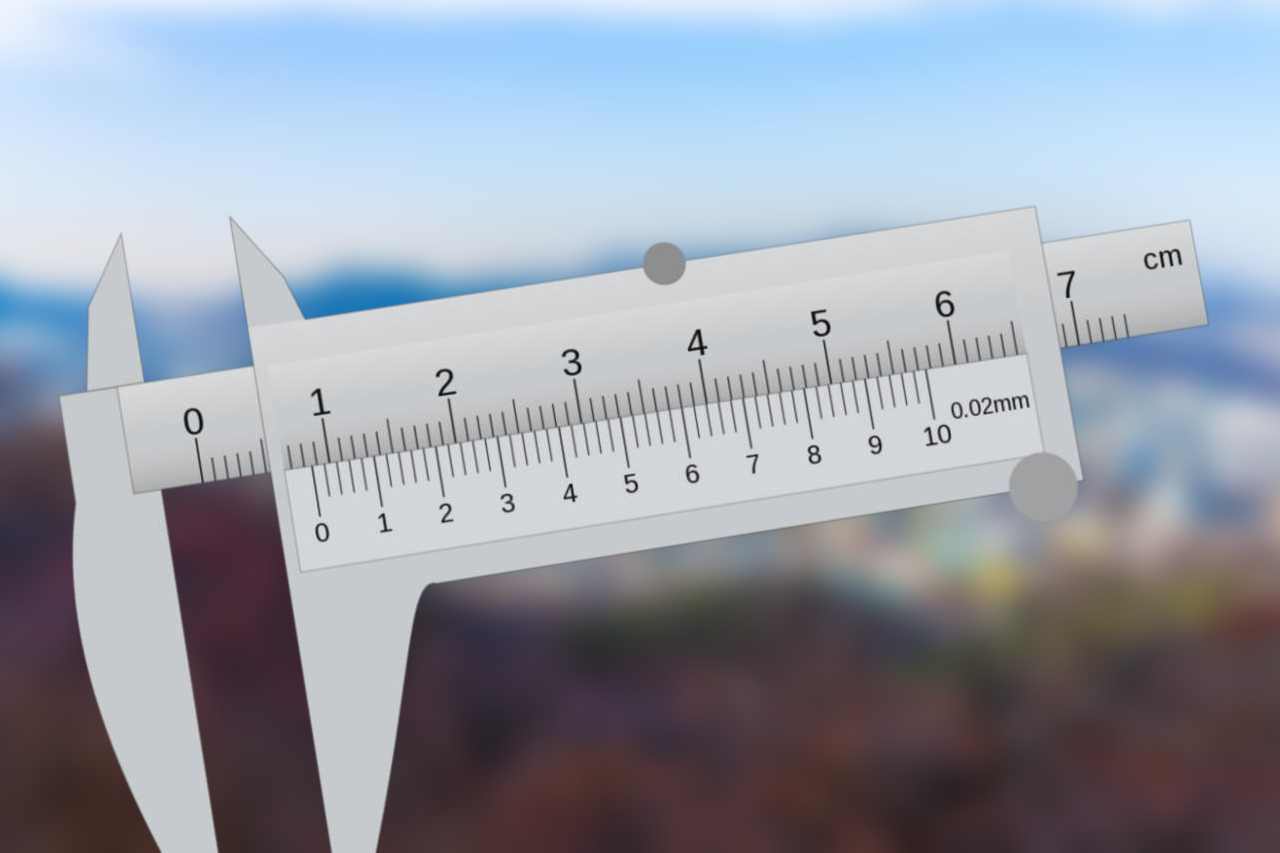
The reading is 8.6mm
